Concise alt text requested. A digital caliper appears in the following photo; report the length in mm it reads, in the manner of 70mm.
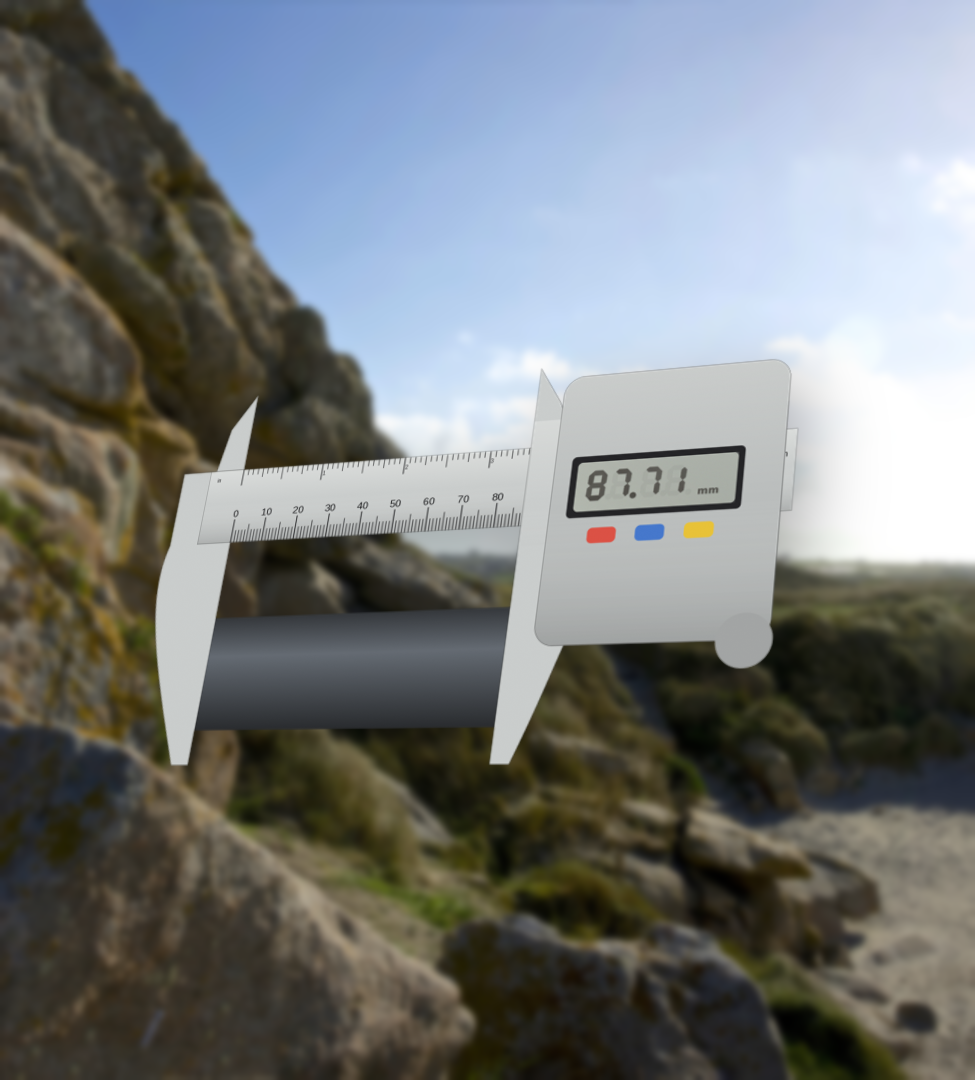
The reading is 87.71mm
